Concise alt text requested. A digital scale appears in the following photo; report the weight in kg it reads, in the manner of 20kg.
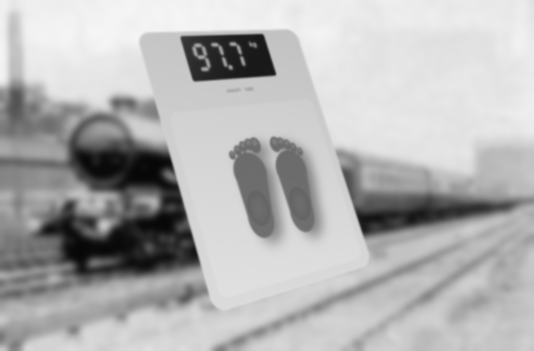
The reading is 97.7kg
